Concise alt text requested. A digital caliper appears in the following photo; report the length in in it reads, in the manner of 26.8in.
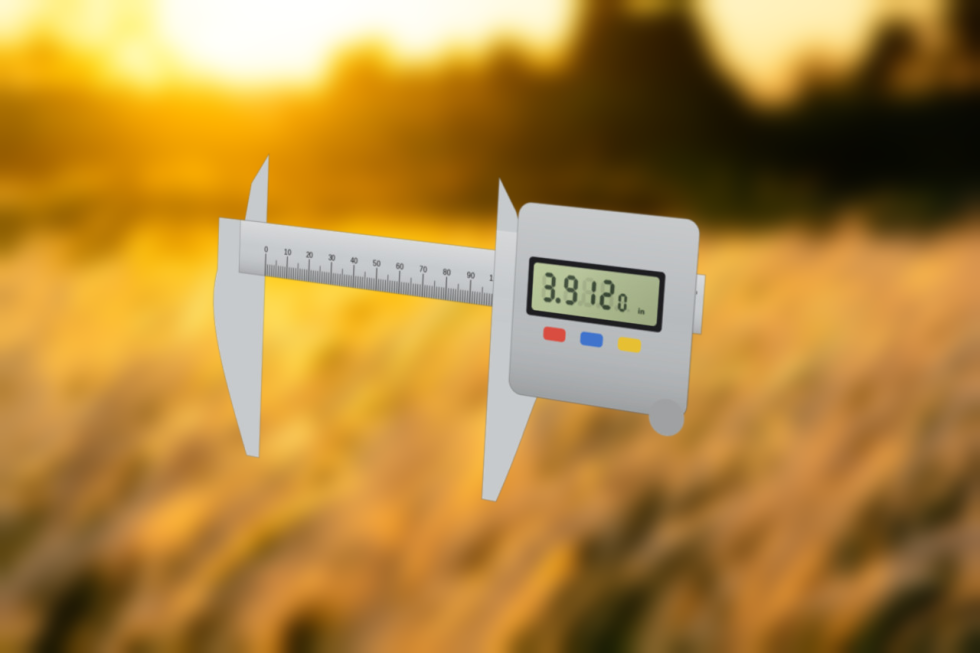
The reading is 3.9120in
